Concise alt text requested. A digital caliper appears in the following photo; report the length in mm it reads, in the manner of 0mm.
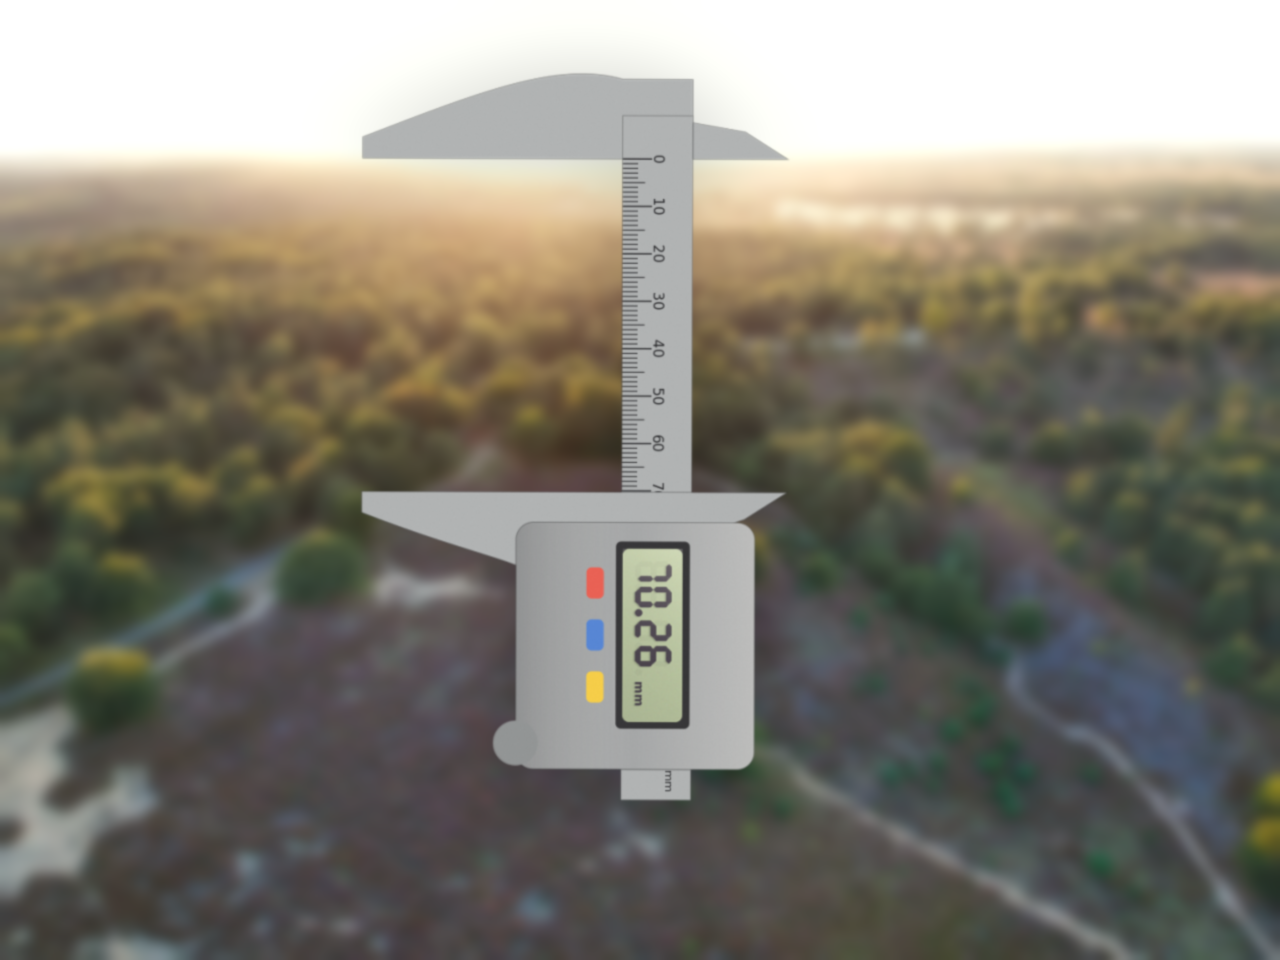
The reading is 70.26mm
